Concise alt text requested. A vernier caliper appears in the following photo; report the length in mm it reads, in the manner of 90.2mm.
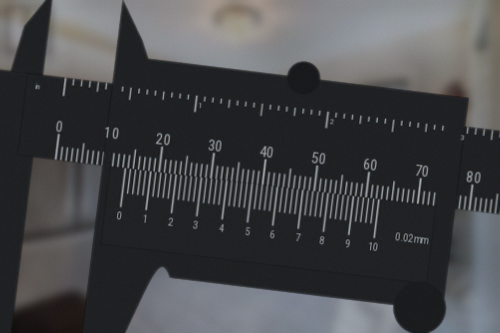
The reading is 13.5mm
